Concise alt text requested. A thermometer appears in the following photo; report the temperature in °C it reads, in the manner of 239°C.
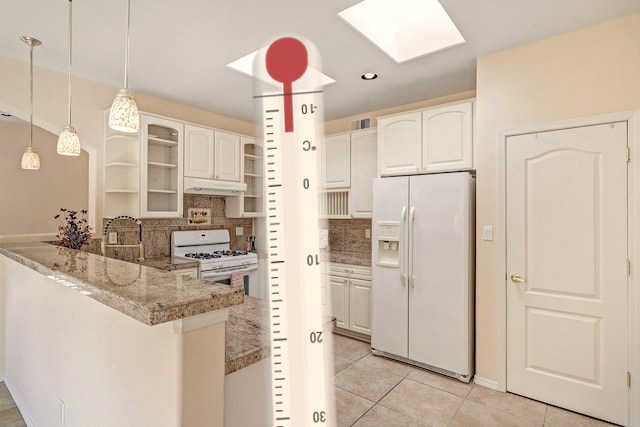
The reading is -7°C
